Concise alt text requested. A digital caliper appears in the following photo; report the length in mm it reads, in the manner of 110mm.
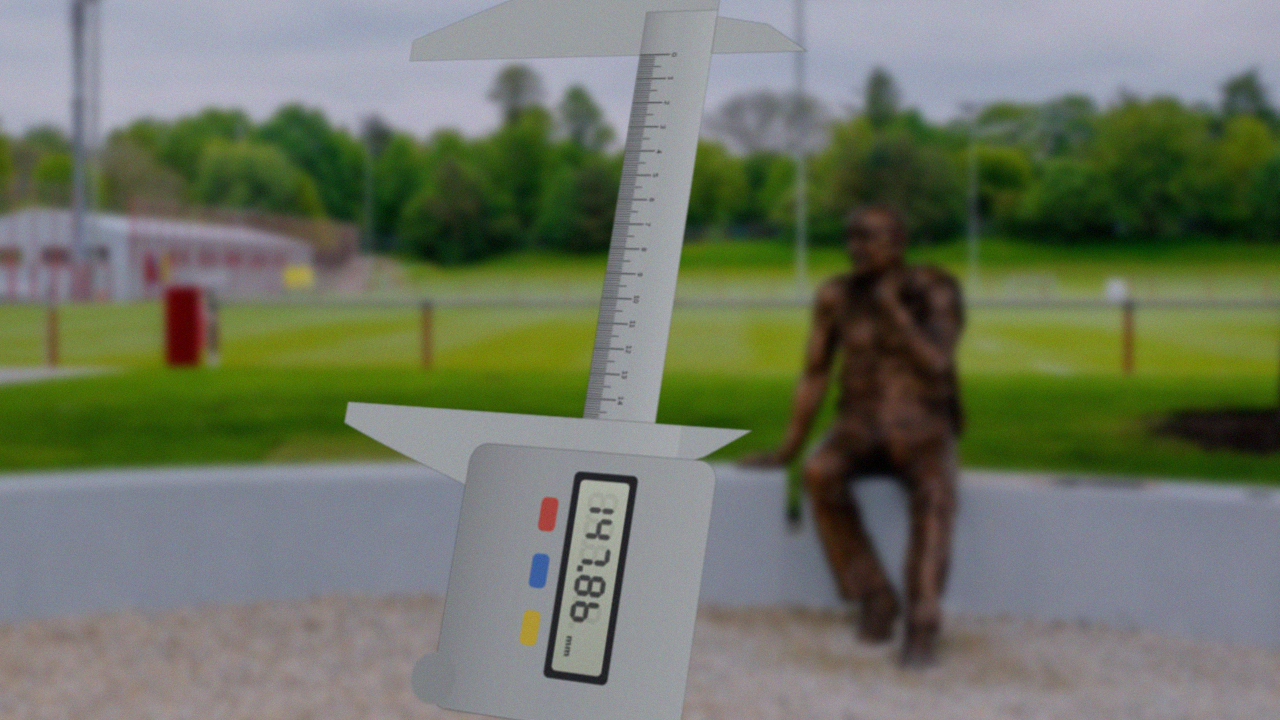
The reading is 147.86mm
